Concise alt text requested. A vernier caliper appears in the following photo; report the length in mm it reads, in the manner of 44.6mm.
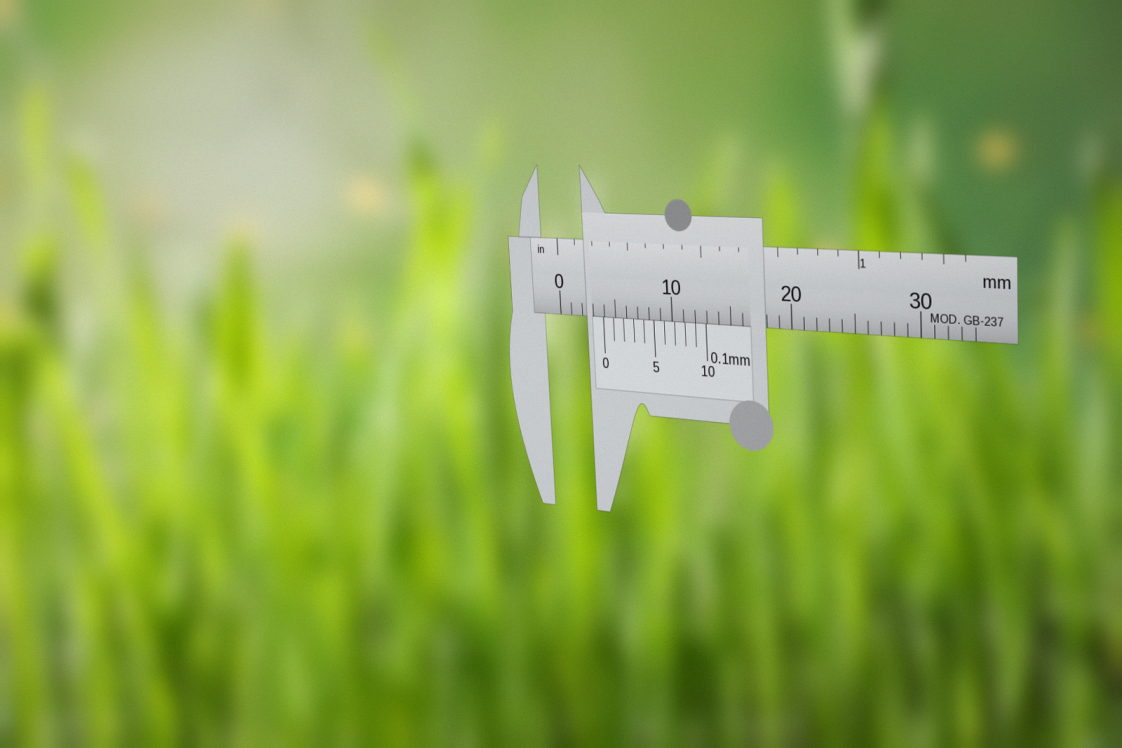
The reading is 3.9mm
